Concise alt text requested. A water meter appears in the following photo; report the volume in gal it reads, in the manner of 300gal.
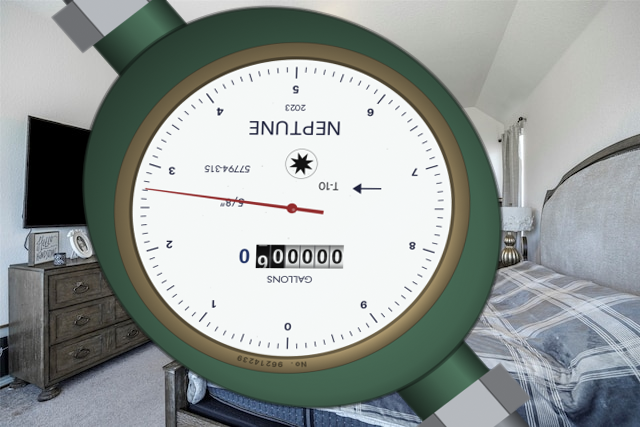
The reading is 62.7gal
